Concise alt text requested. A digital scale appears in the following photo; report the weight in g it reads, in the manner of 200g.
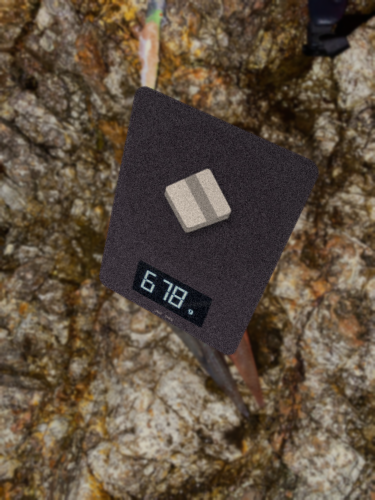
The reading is 678g
